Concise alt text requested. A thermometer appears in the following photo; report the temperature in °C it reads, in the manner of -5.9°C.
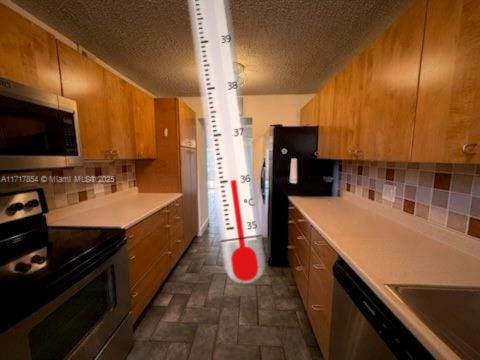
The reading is 36°C
